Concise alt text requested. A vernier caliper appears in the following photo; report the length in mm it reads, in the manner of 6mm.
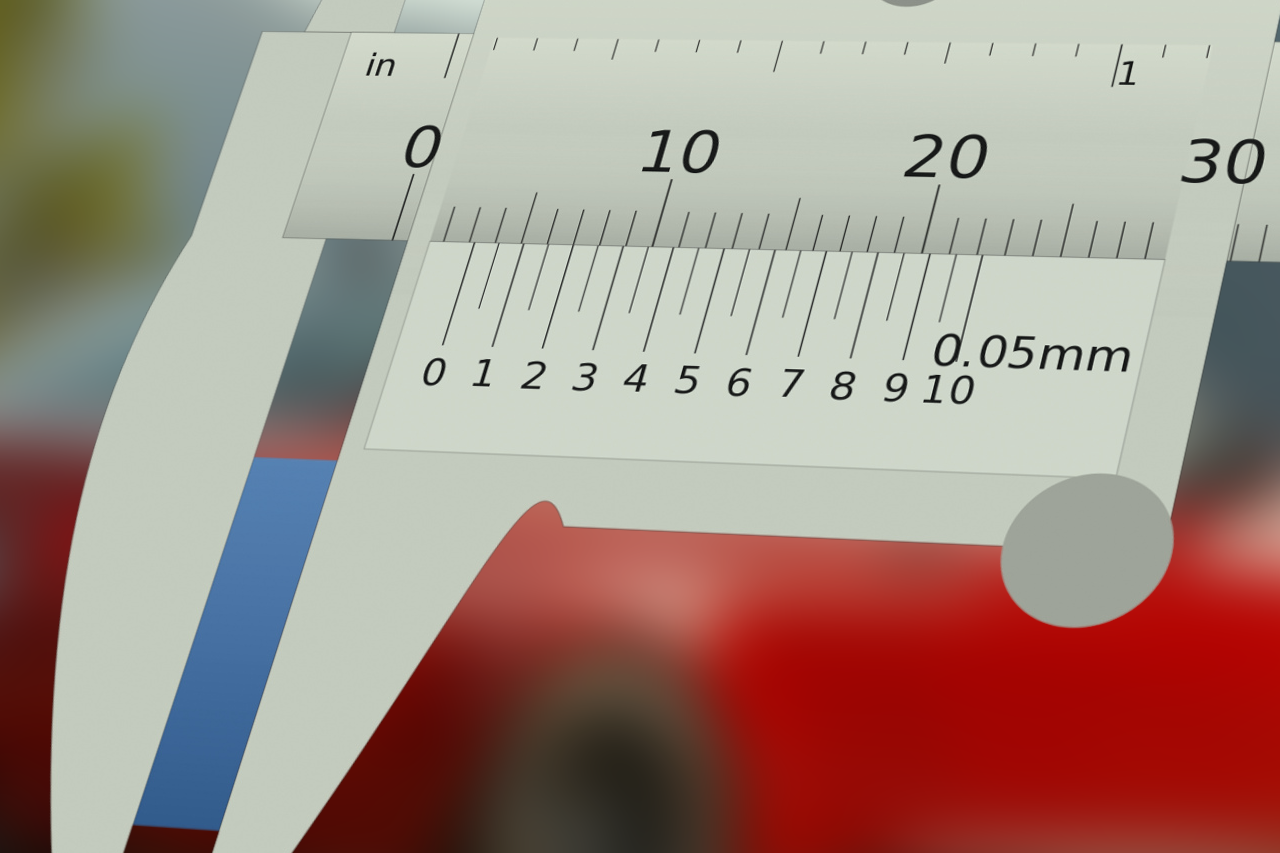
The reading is 3.20mm
